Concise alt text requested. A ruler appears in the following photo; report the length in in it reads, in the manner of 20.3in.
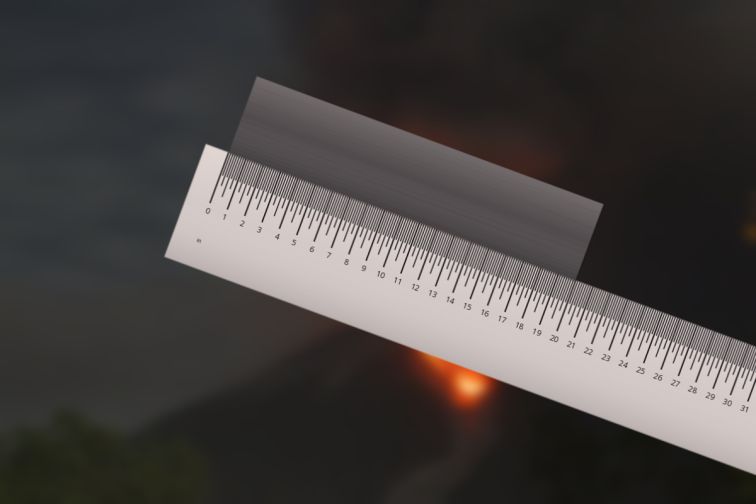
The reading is 20in
